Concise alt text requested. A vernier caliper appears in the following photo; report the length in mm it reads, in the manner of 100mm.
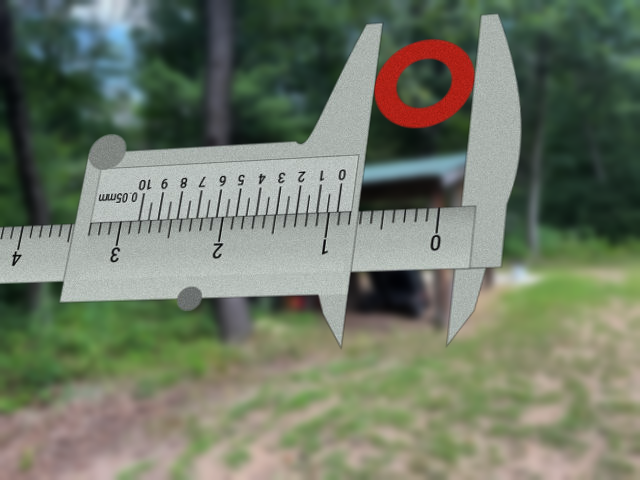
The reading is 9.2mm
